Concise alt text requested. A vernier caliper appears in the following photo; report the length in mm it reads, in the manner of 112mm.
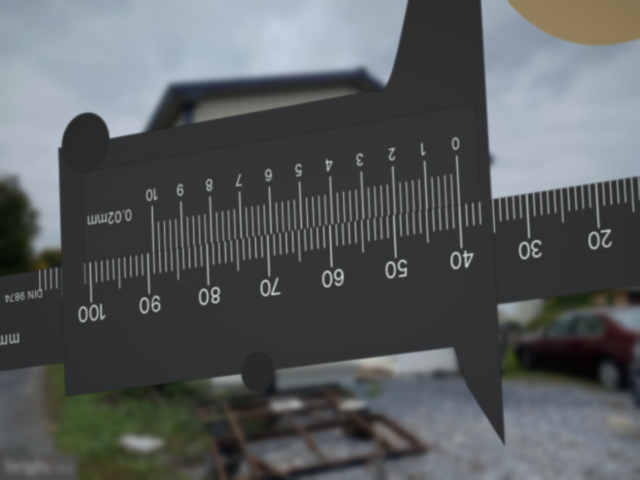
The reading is 40.0mm
